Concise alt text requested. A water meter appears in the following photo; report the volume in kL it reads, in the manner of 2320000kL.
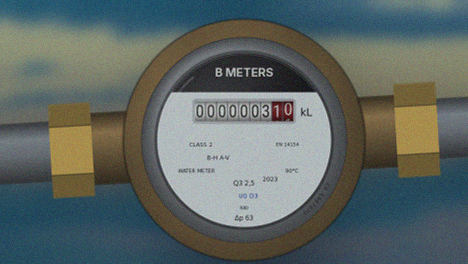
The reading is 3.10kL
